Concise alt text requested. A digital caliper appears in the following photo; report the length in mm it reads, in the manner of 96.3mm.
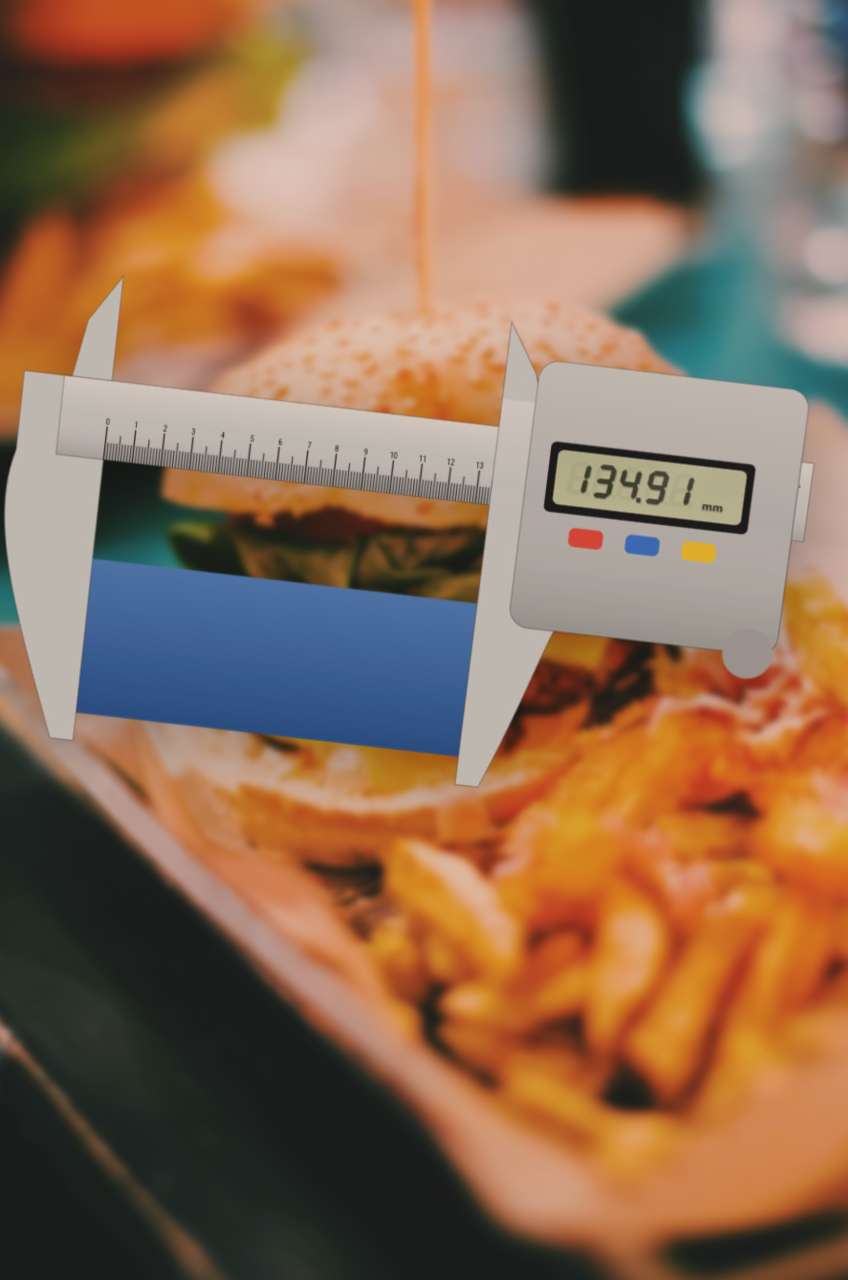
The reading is 134.91mm
